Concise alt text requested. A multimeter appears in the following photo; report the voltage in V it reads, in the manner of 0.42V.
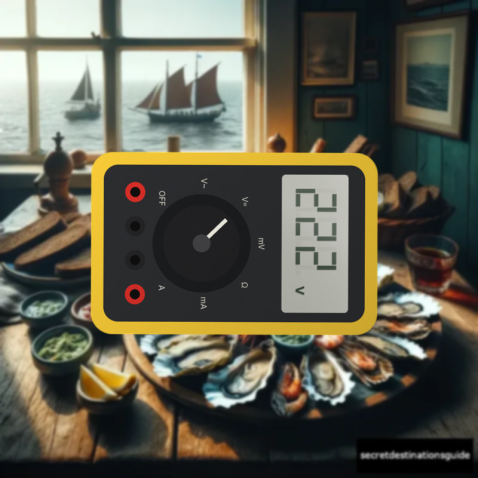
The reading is 222V
